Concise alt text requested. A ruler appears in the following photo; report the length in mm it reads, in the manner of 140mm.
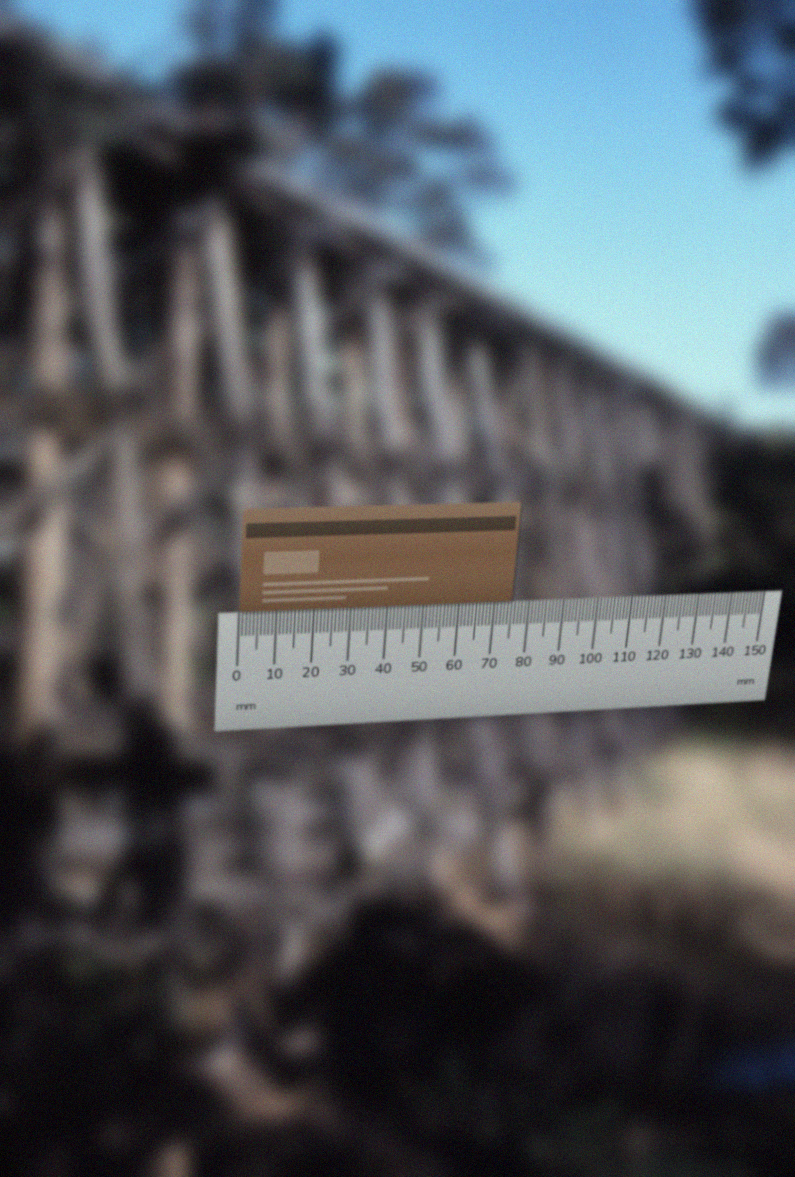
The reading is 75mm
